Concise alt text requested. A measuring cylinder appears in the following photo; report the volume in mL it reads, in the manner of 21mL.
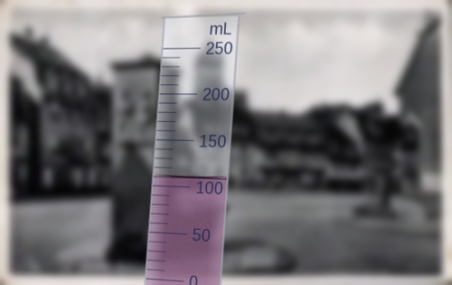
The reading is 110mL
